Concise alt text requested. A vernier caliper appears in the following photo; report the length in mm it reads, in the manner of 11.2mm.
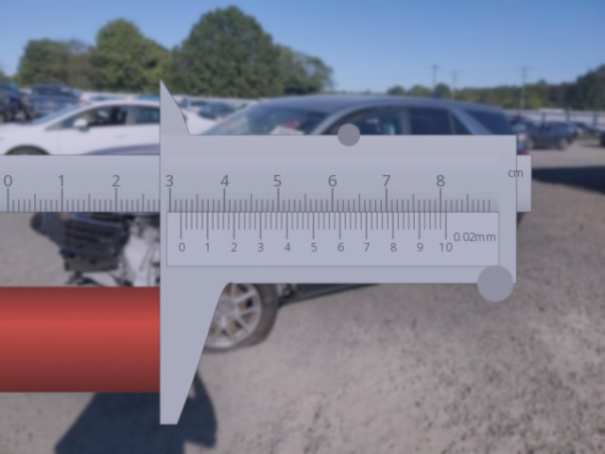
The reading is 32.0mm
